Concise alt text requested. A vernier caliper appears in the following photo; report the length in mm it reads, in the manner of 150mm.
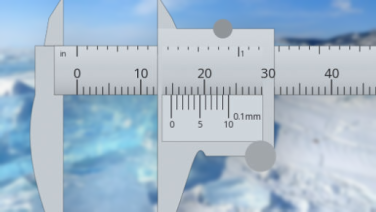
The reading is 14.8mm
